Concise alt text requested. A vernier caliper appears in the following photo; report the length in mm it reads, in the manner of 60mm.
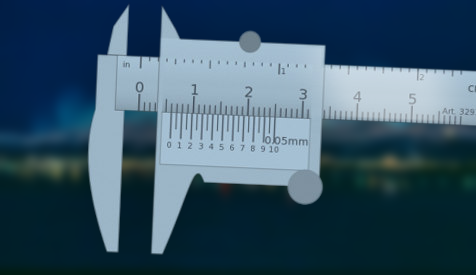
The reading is 6.0mm
